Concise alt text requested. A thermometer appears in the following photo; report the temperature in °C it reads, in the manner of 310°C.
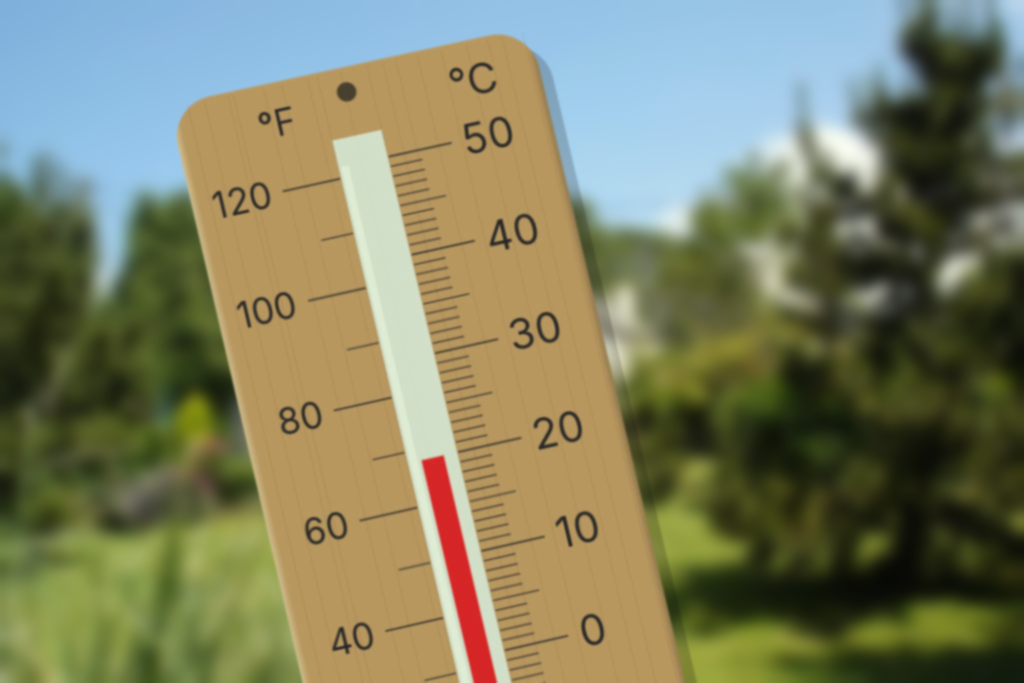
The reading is 20°C
